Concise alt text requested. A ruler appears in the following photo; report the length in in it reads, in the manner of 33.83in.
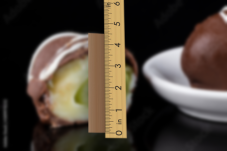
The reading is 4.5in
